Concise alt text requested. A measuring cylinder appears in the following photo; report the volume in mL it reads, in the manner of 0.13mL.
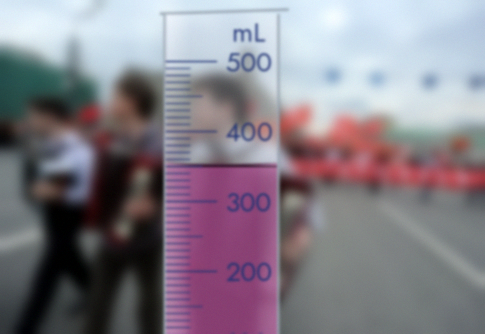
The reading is 350mL
